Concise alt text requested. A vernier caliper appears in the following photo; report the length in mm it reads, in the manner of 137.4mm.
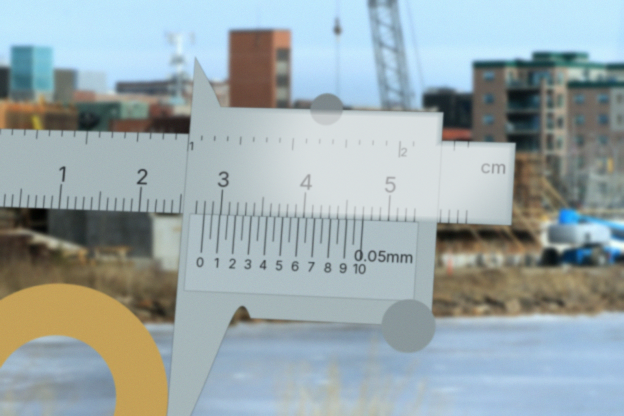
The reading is 28.0mm
